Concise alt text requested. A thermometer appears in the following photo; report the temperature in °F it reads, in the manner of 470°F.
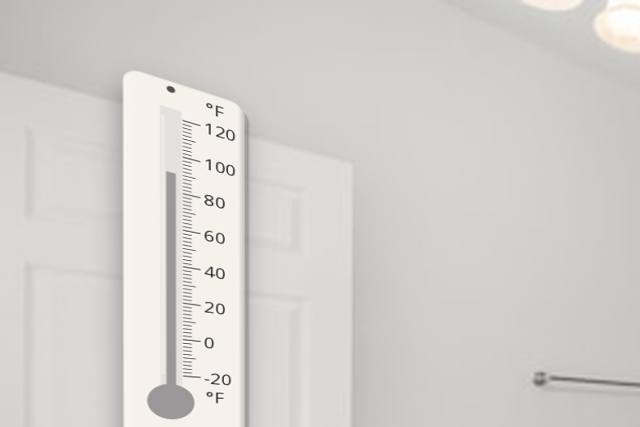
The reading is 90°F
